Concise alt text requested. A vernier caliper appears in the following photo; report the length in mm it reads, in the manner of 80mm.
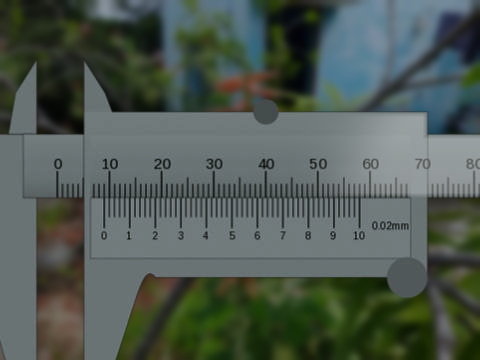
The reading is 9.0mm
